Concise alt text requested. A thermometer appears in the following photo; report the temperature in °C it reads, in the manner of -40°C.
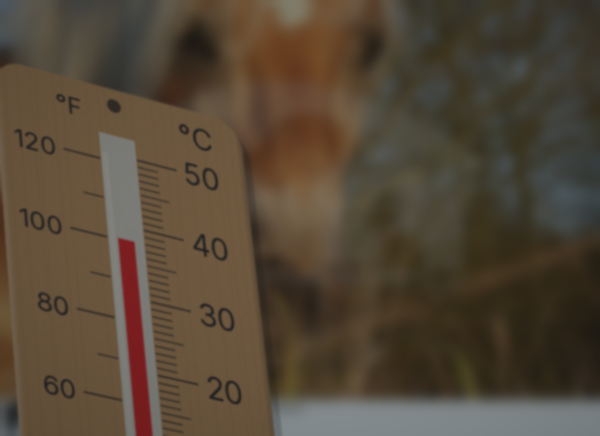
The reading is 38°C
